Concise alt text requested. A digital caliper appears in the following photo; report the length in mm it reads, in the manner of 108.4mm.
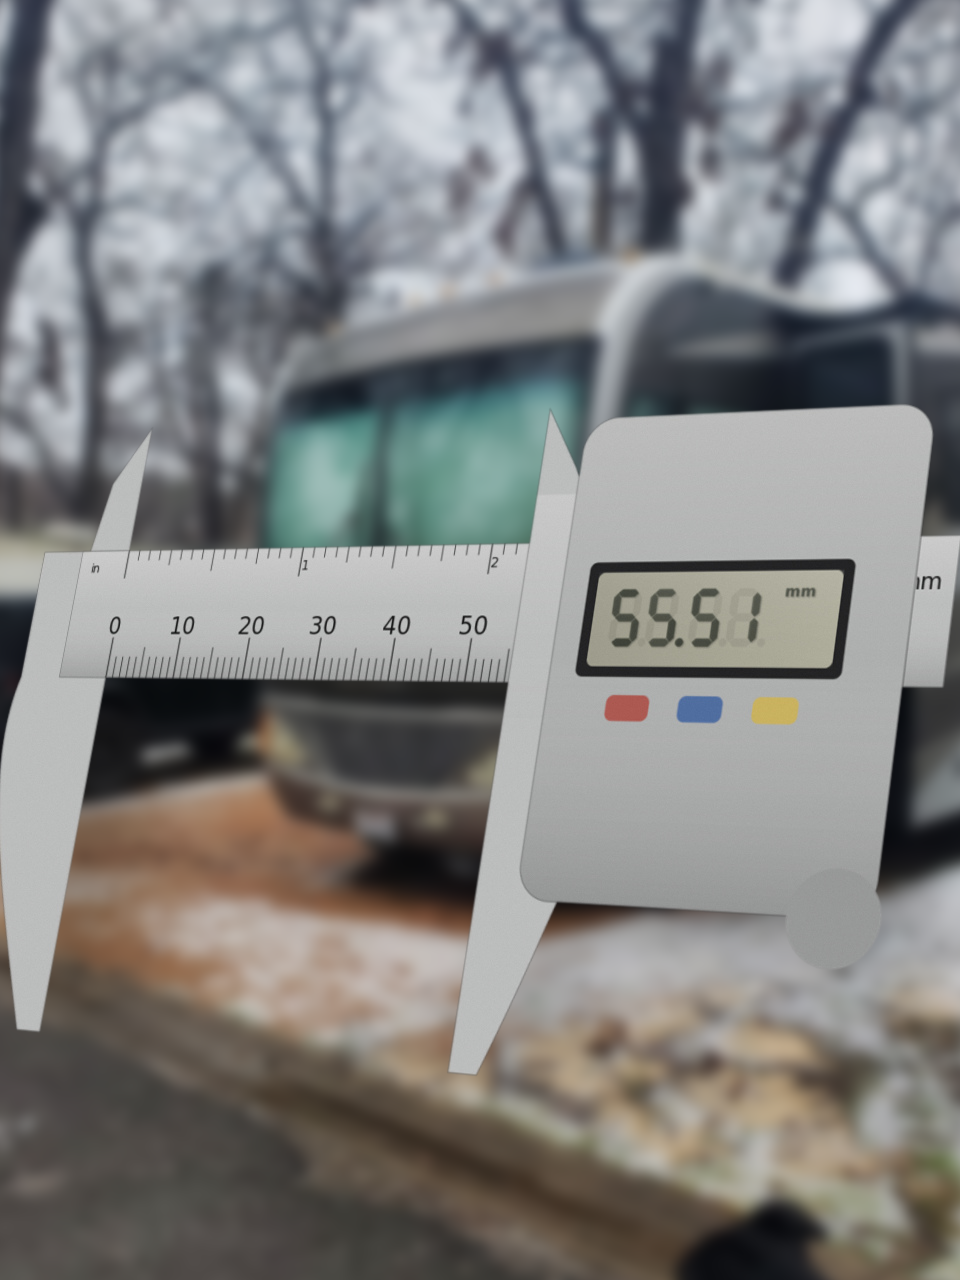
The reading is 55.51mm
